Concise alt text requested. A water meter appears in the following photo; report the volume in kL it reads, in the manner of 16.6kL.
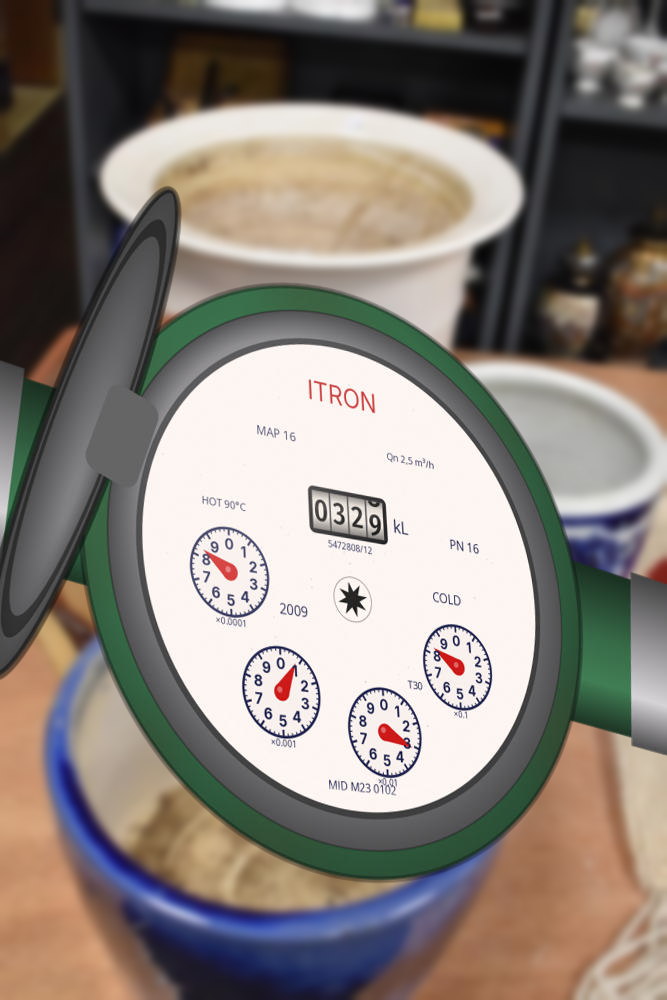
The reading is 328.8308kL
